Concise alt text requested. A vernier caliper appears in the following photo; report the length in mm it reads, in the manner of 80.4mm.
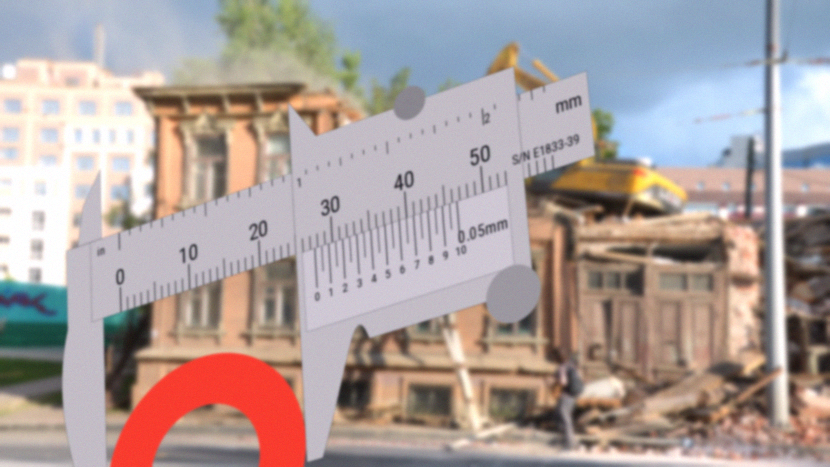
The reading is 27.6mm
